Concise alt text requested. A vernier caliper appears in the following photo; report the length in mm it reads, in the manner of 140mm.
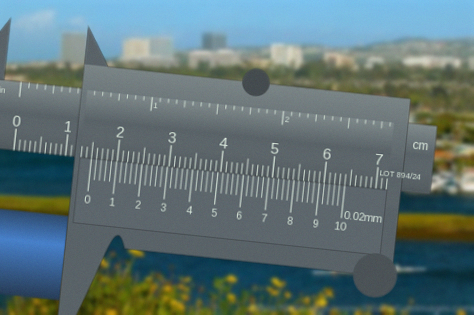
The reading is 15.0mm
